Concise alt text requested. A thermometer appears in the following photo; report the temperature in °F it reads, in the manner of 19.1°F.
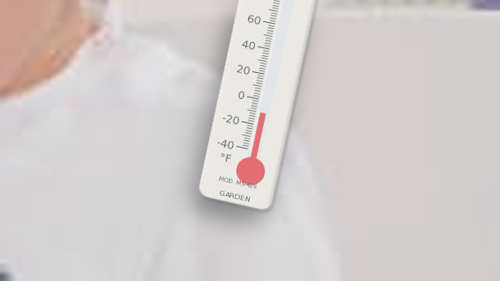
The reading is -10°F
